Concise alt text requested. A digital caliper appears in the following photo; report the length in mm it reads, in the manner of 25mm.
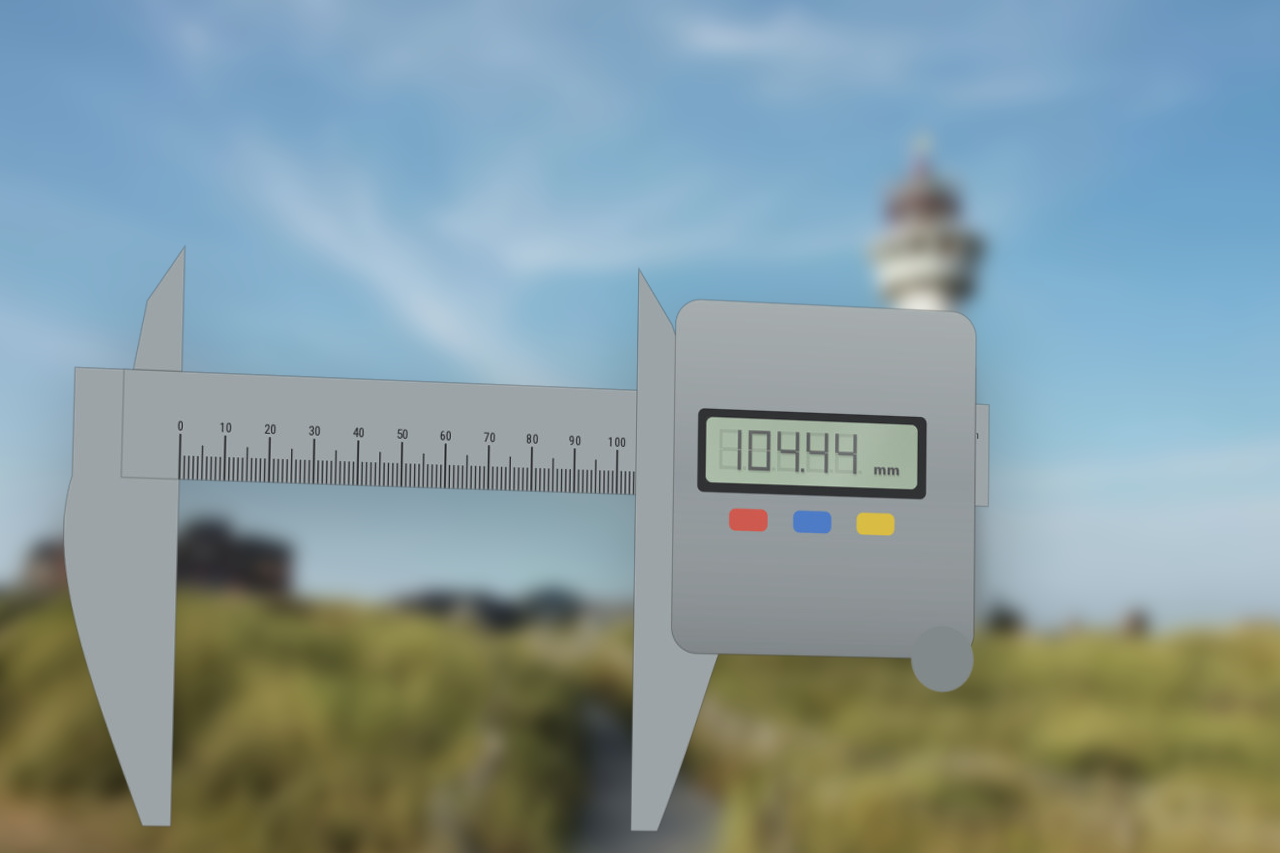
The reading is 104.44mm
